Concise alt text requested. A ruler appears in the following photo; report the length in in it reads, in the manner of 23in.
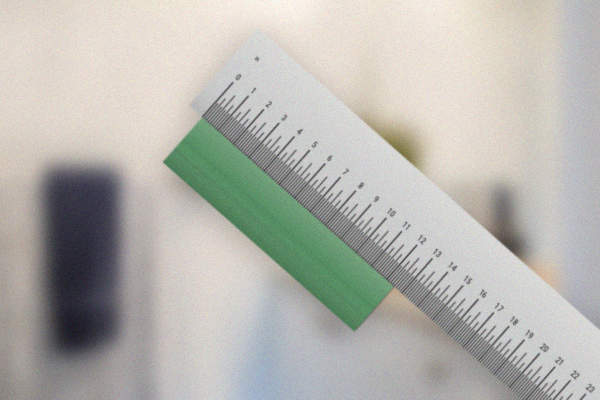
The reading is 12.5in
